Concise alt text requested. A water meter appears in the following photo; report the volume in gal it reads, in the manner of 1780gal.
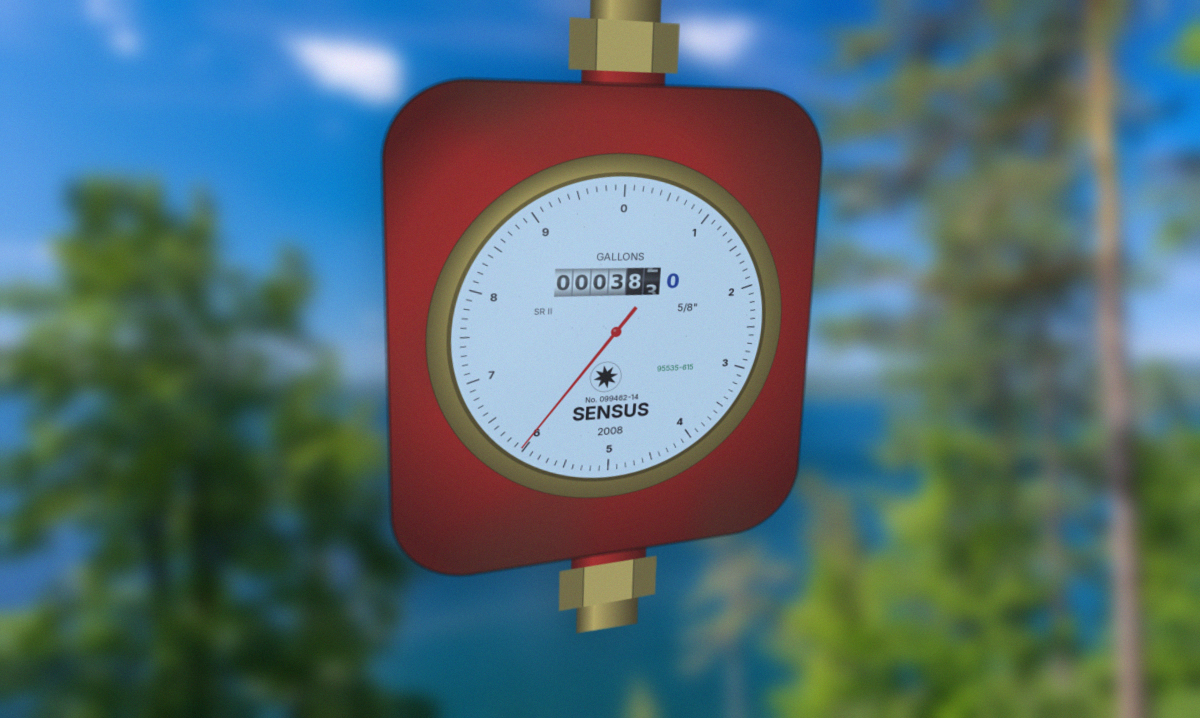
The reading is 3826.0gal
